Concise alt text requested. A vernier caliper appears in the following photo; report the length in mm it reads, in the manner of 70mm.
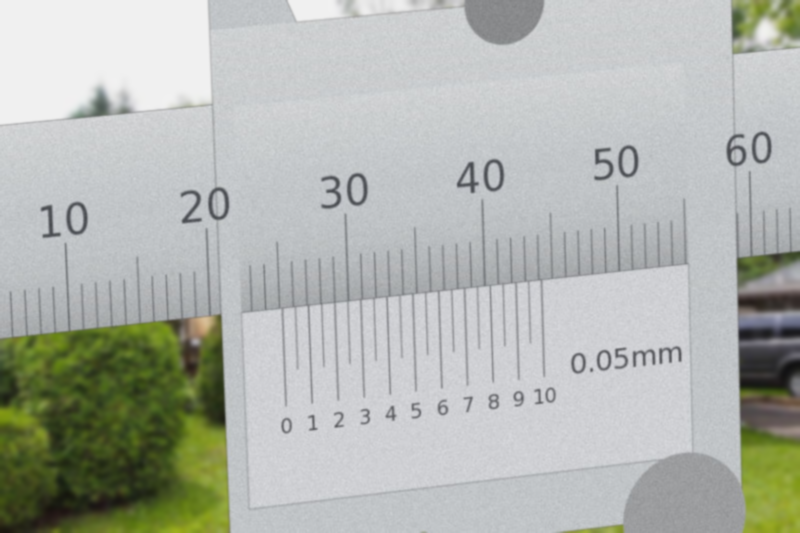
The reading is 25.2mm
